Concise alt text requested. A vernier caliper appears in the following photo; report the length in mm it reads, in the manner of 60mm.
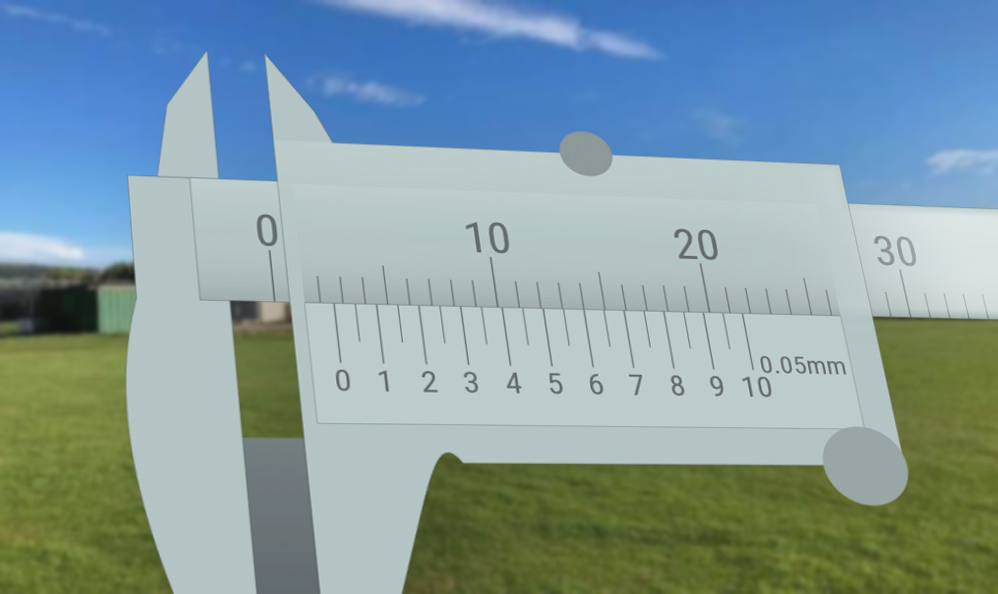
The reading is 2.6mm
